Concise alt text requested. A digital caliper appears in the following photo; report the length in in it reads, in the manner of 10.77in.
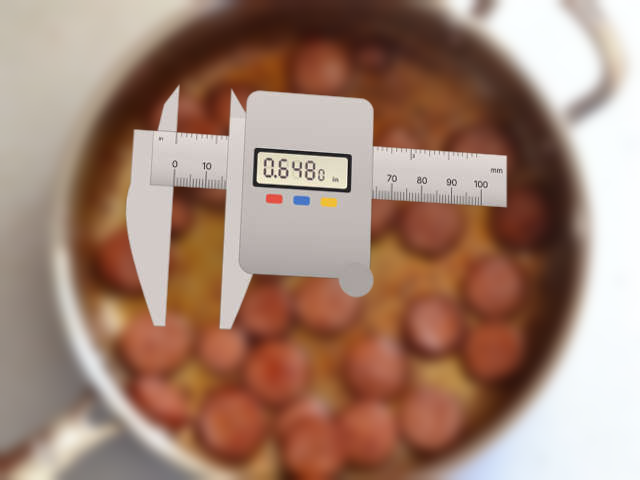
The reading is 0.6480in
